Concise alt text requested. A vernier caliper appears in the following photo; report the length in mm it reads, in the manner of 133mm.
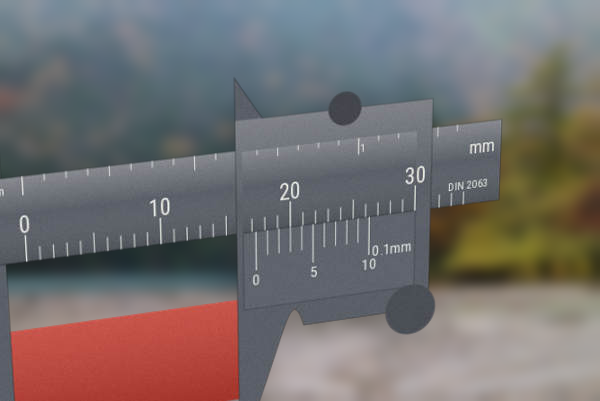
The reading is 17.3mm
